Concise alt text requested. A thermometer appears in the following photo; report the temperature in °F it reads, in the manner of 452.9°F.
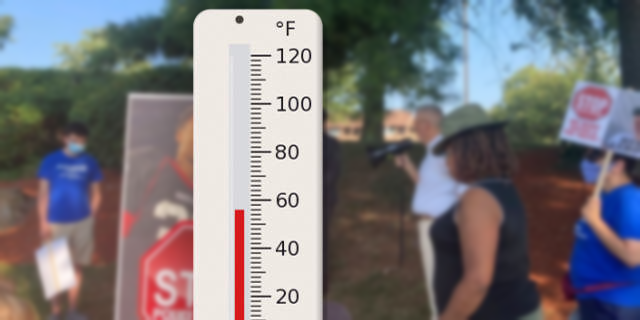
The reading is 56°F
